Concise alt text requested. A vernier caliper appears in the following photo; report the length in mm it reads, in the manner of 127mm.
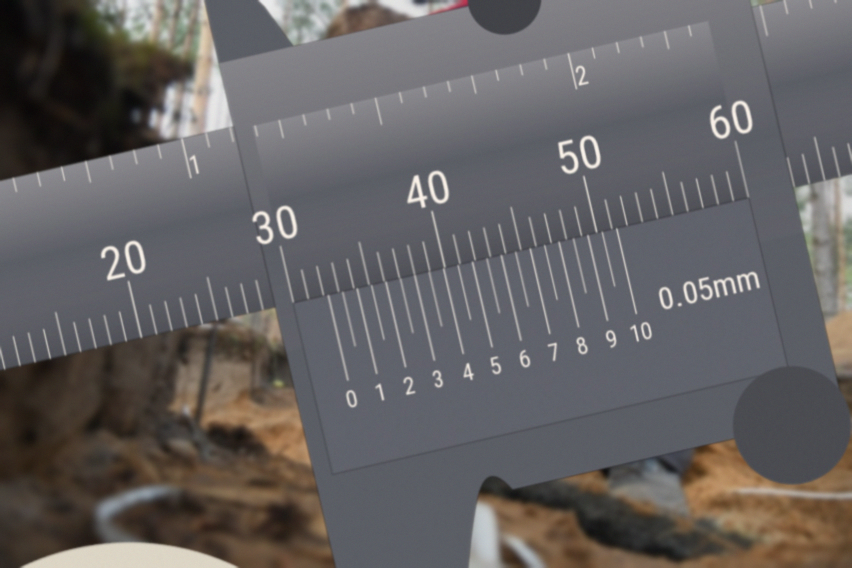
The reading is 32.3mm
